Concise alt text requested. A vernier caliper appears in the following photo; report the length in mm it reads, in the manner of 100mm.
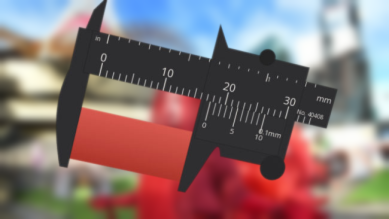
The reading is 17.6mm
